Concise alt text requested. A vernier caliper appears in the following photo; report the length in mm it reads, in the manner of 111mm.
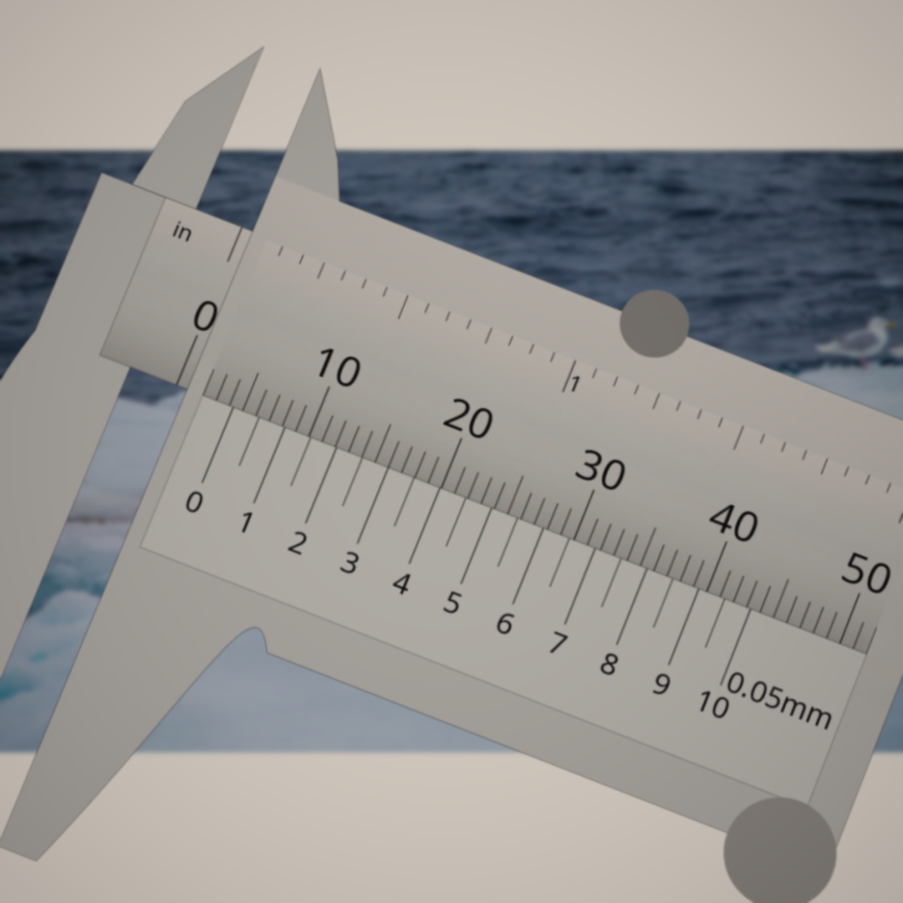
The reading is 4.3mm
